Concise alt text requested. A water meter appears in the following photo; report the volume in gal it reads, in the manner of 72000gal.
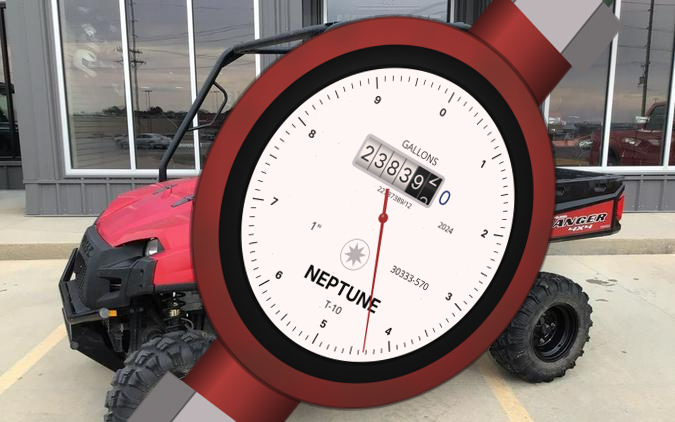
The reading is 2383924.3gal
